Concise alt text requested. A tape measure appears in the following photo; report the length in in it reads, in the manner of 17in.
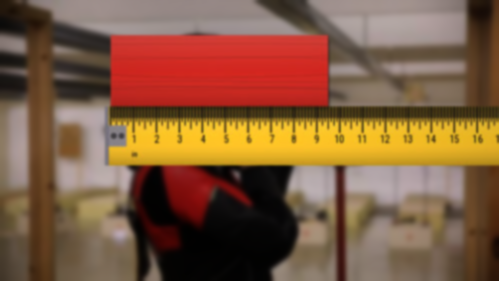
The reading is 9.5in
